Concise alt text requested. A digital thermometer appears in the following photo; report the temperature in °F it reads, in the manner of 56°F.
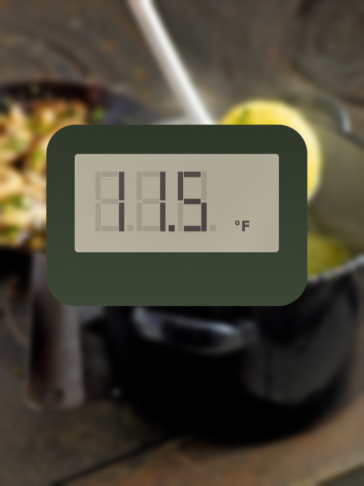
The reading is 11.5°F
